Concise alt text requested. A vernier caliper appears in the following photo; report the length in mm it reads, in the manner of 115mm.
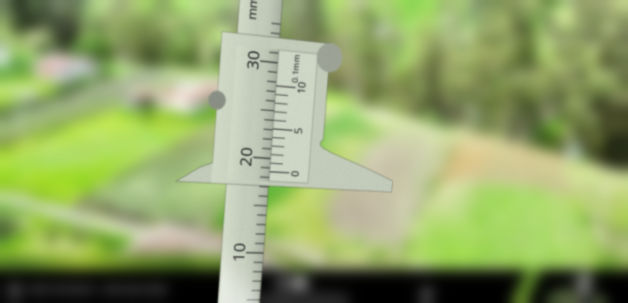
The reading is 18.6mm
